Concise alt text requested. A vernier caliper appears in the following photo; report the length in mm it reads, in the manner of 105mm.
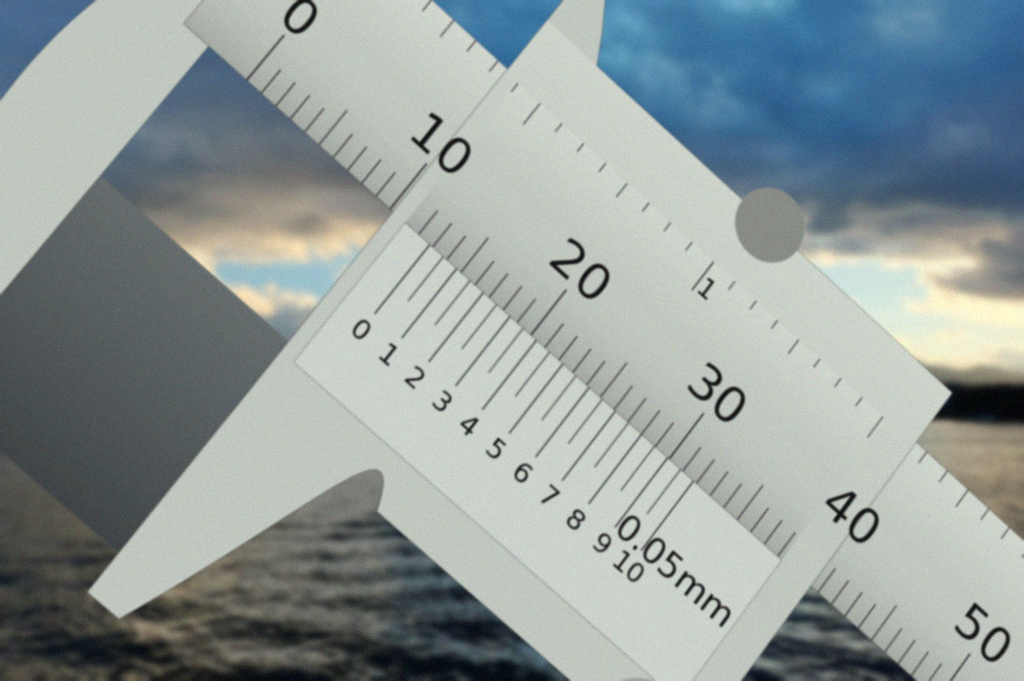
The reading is 12.8mm
